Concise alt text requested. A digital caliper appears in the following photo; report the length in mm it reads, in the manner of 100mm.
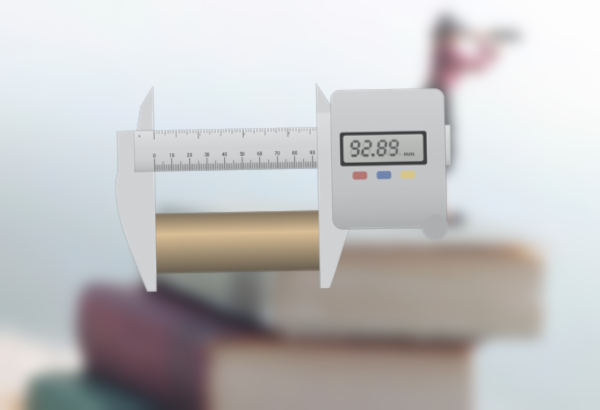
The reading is 92.89mm
